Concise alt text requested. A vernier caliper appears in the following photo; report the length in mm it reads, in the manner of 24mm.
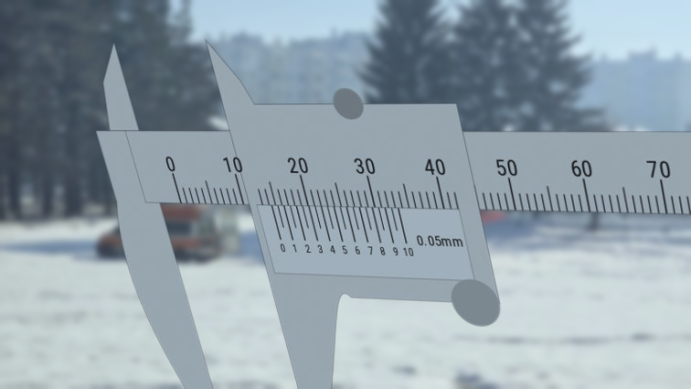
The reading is 14.4mm
